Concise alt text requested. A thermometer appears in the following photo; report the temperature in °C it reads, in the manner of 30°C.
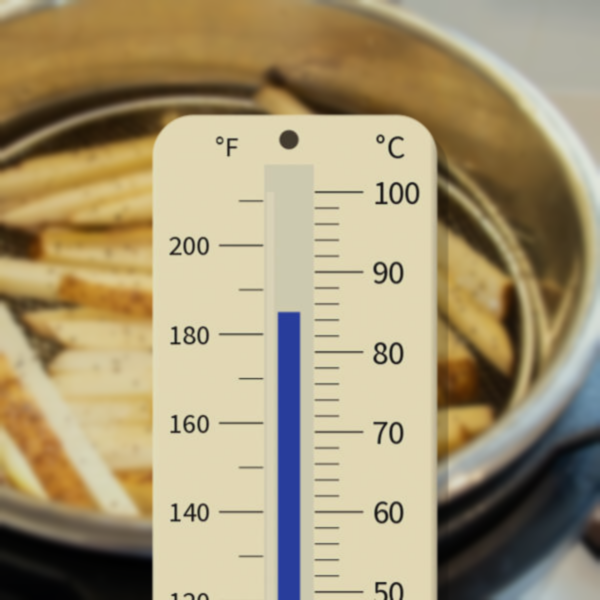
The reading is 85°C
